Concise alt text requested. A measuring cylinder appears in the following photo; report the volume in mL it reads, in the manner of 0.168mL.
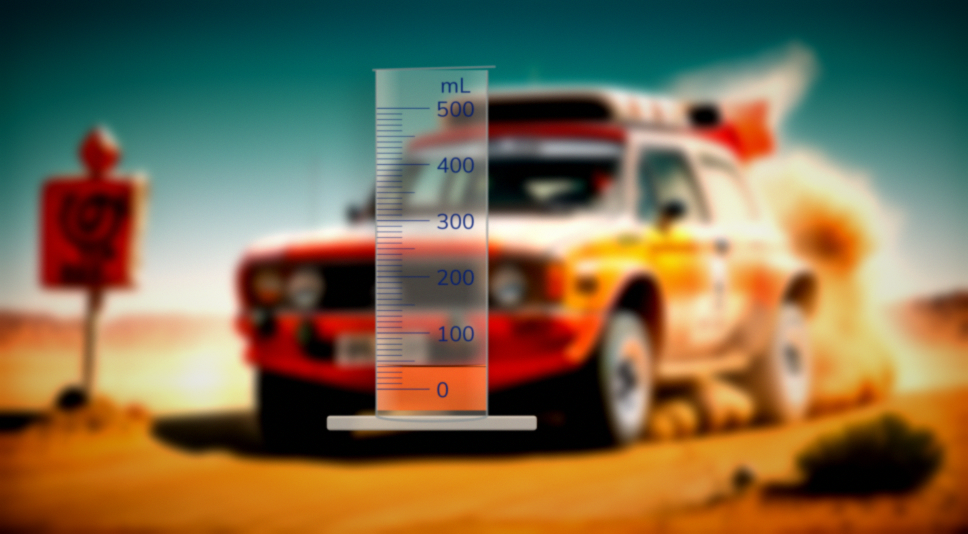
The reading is 40mL
